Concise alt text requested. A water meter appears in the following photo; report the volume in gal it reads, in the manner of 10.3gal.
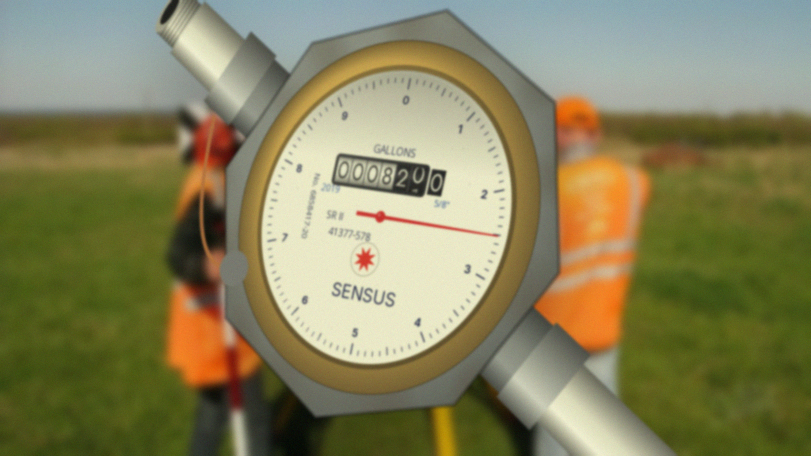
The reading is 8202.5gal
